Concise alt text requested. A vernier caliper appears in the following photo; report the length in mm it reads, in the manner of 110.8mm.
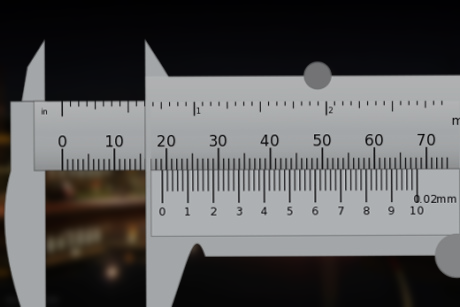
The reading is 19.2mm
